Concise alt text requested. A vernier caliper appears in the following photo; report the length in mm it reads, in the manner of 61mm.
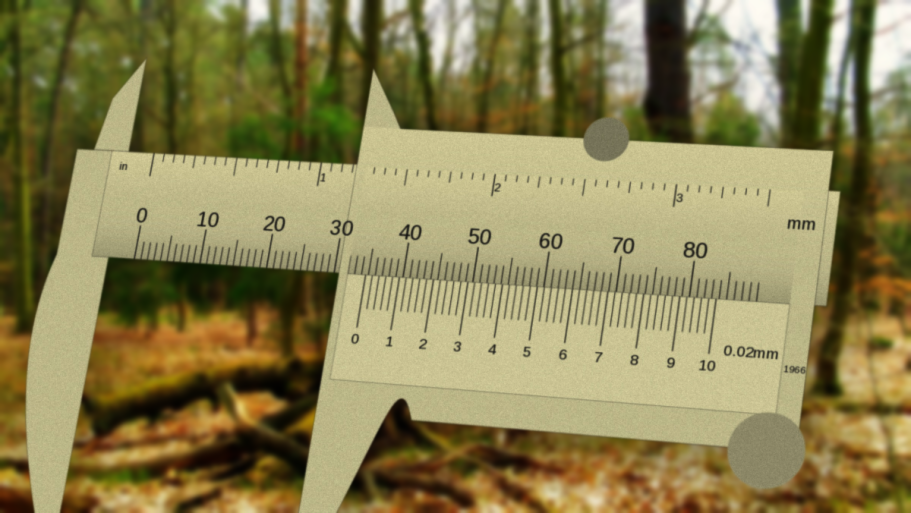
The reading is 34.6mm
